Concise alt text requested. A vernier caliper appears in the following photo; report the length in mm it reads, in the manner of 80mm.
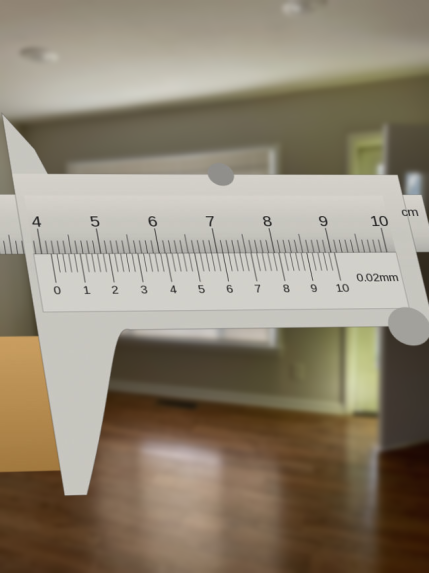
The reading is 41.6mm
